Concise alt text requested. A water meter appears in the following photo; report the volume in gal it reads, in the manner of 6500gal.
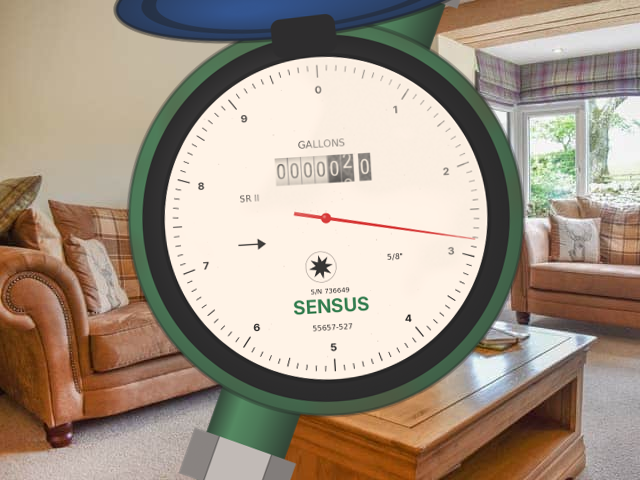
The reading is 22.8gal
